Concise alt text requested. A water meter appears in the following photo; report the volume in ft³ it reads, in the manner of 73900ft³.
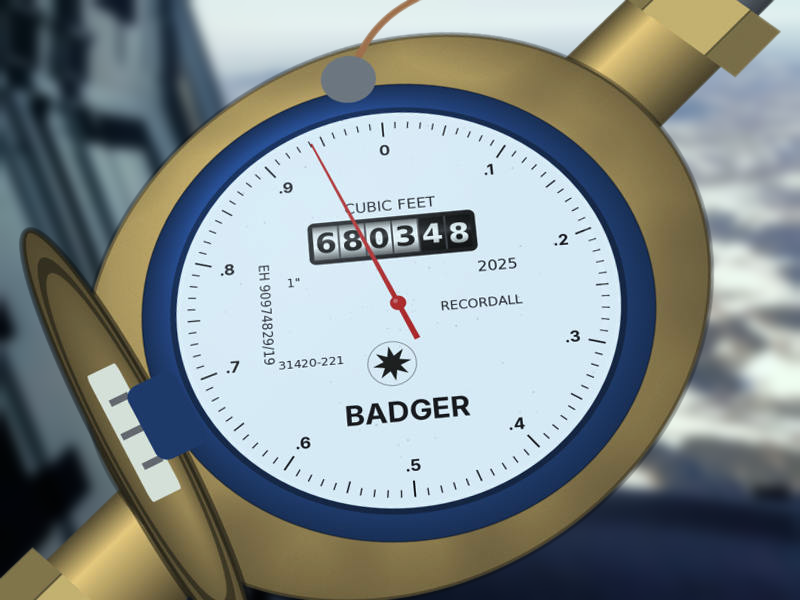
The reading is 680347.94ft³
